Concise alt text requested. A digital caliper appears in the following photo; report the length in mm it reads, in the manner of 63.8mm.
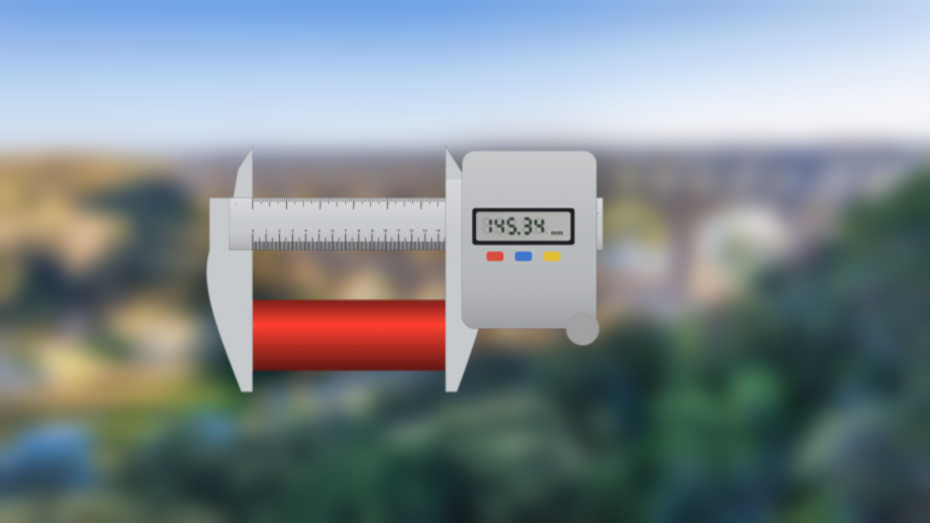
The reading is 145.34mm
